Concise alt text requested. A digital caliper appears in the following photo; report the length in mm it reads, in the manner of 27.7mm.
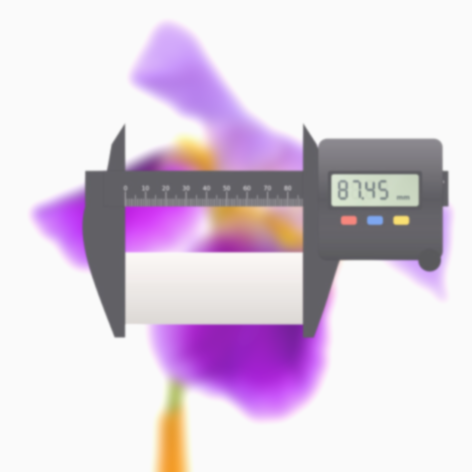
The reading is 87.45mm
